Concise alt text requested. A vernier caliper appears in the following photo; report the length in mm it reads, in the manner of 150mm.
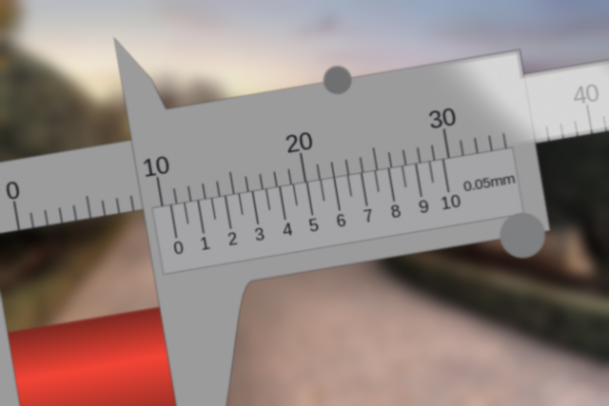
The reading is 10.6mm
